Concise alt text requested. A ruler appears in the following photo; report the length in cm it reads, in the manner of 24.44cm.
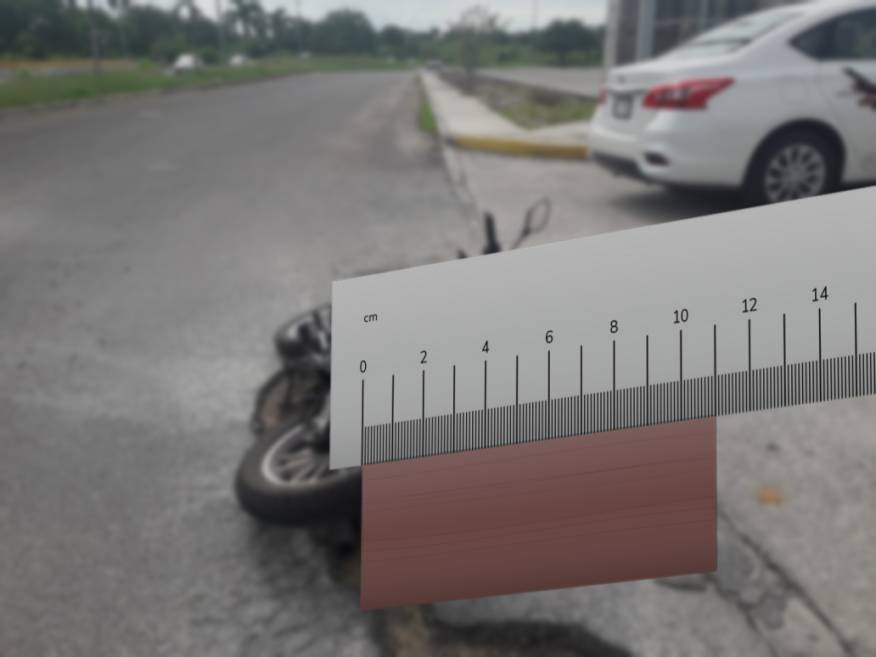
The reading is 11cm
